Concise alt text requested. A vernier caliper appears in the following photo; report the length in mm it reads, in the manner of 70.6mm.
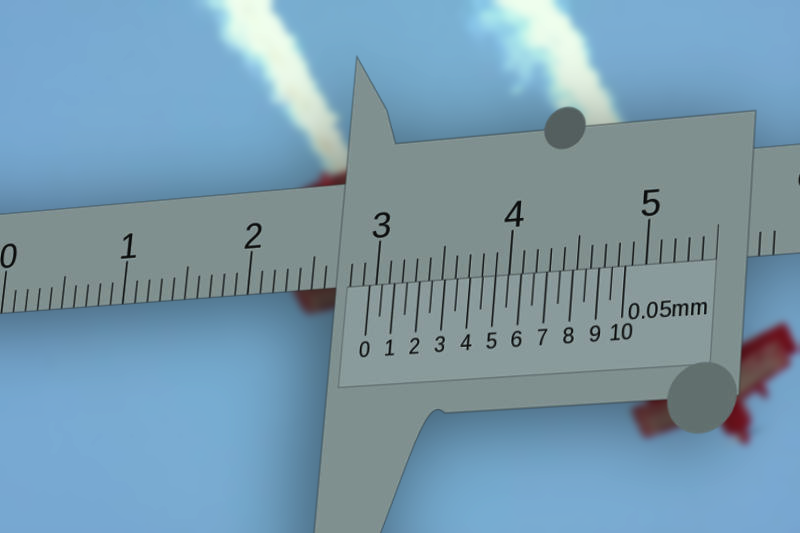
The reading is 29.5mm
